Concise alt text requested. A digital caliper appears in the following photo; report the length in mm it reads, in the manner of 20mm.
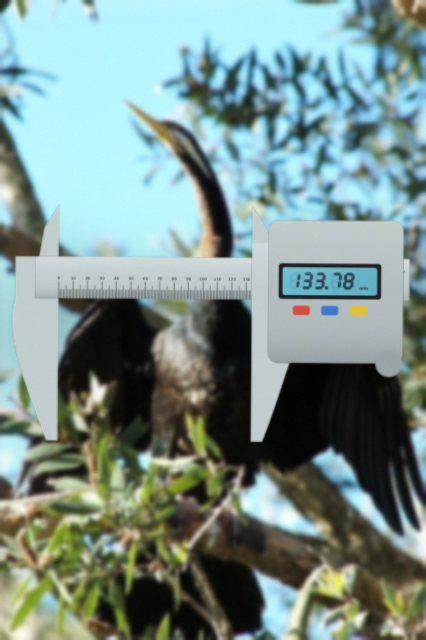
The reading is 133.78mm
